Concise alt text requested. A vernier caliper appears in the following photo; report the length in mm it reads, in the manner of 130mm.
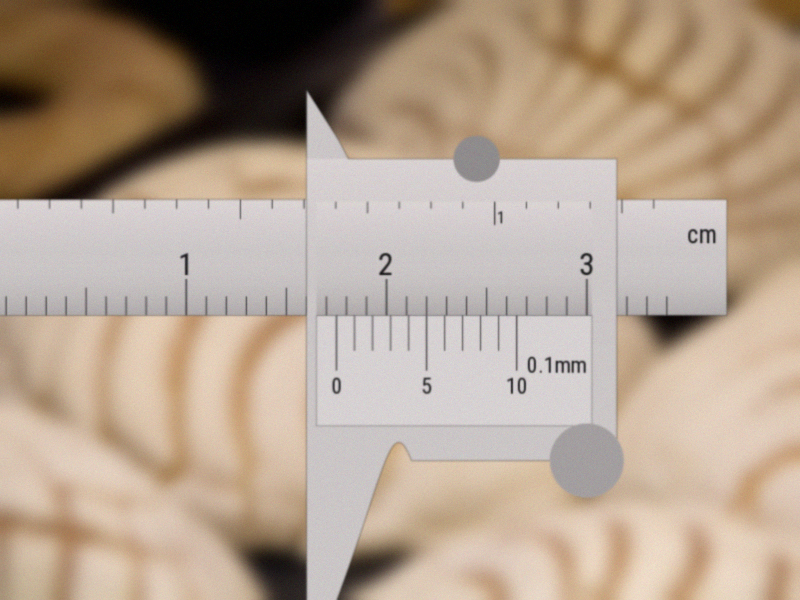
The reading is 17.5mm
